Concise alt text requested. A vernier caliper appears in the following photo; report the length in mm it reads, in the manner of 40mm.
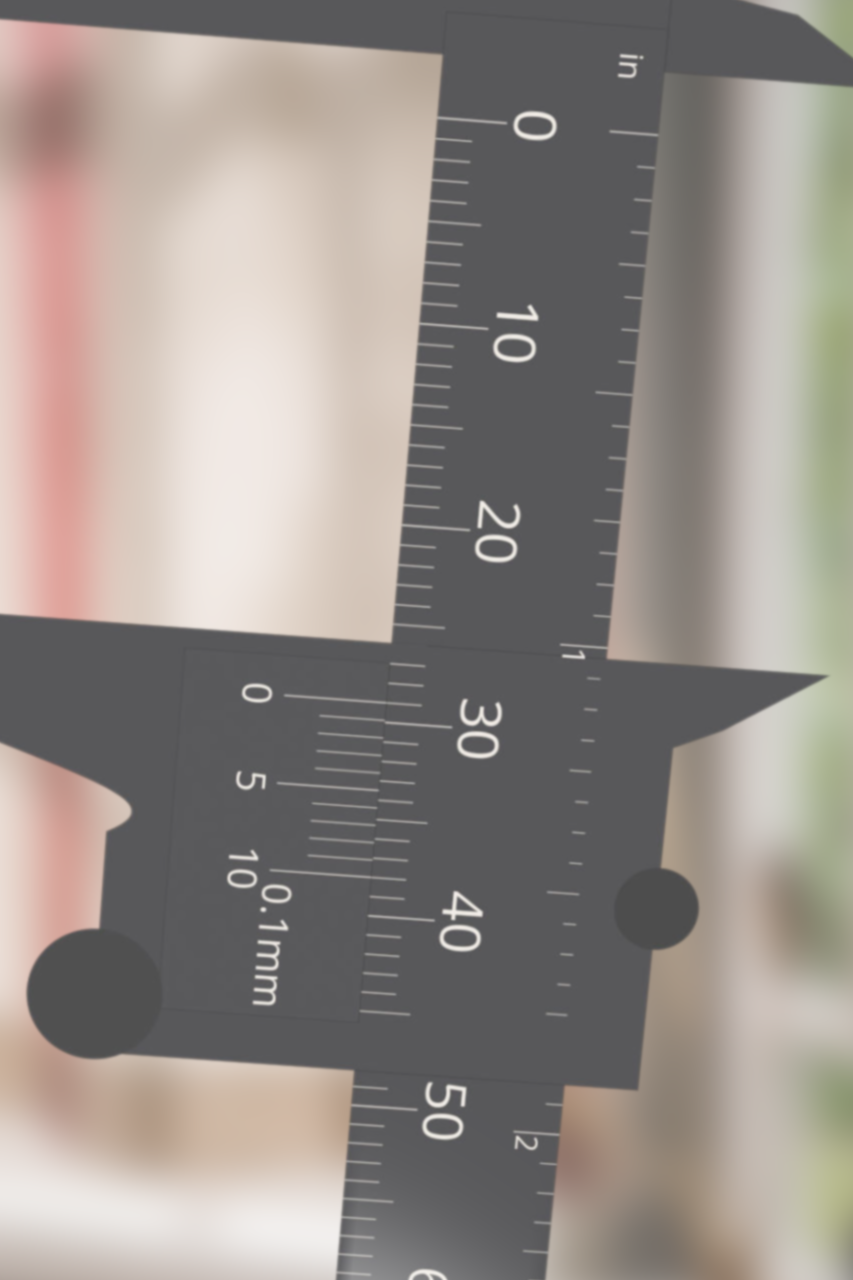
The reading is 29.0mm
